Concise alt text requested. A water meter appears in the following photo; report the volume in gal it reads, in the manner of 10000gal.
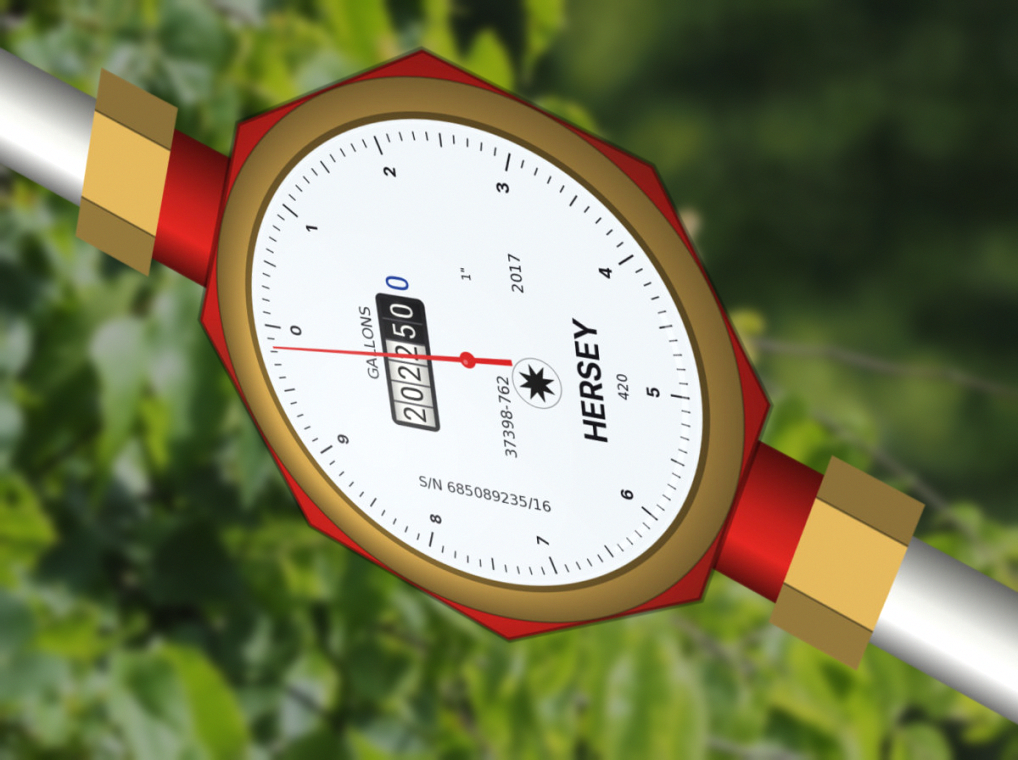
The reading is 2022499.8gal
